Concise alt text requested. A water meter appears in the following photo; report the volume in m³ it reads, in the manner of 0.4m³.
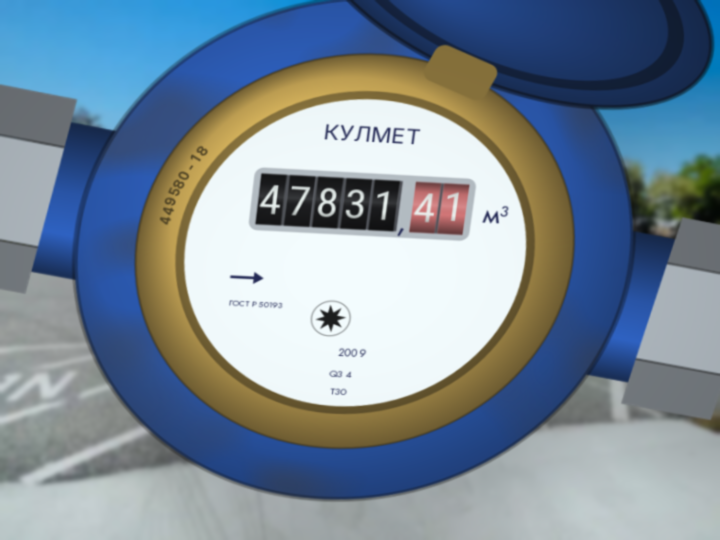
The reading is 47831.41m³
